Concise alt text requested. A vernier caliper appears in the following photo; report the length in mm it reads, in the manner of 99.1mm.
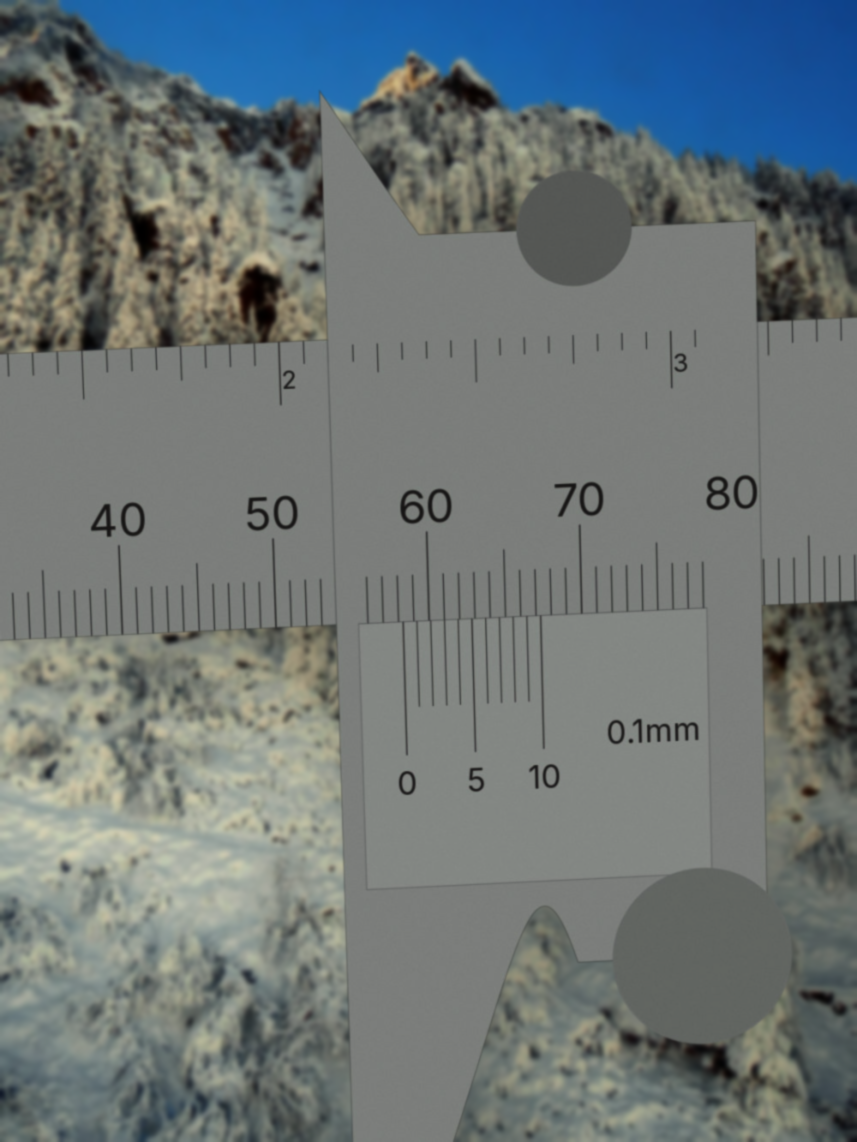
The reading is 58.3mm
